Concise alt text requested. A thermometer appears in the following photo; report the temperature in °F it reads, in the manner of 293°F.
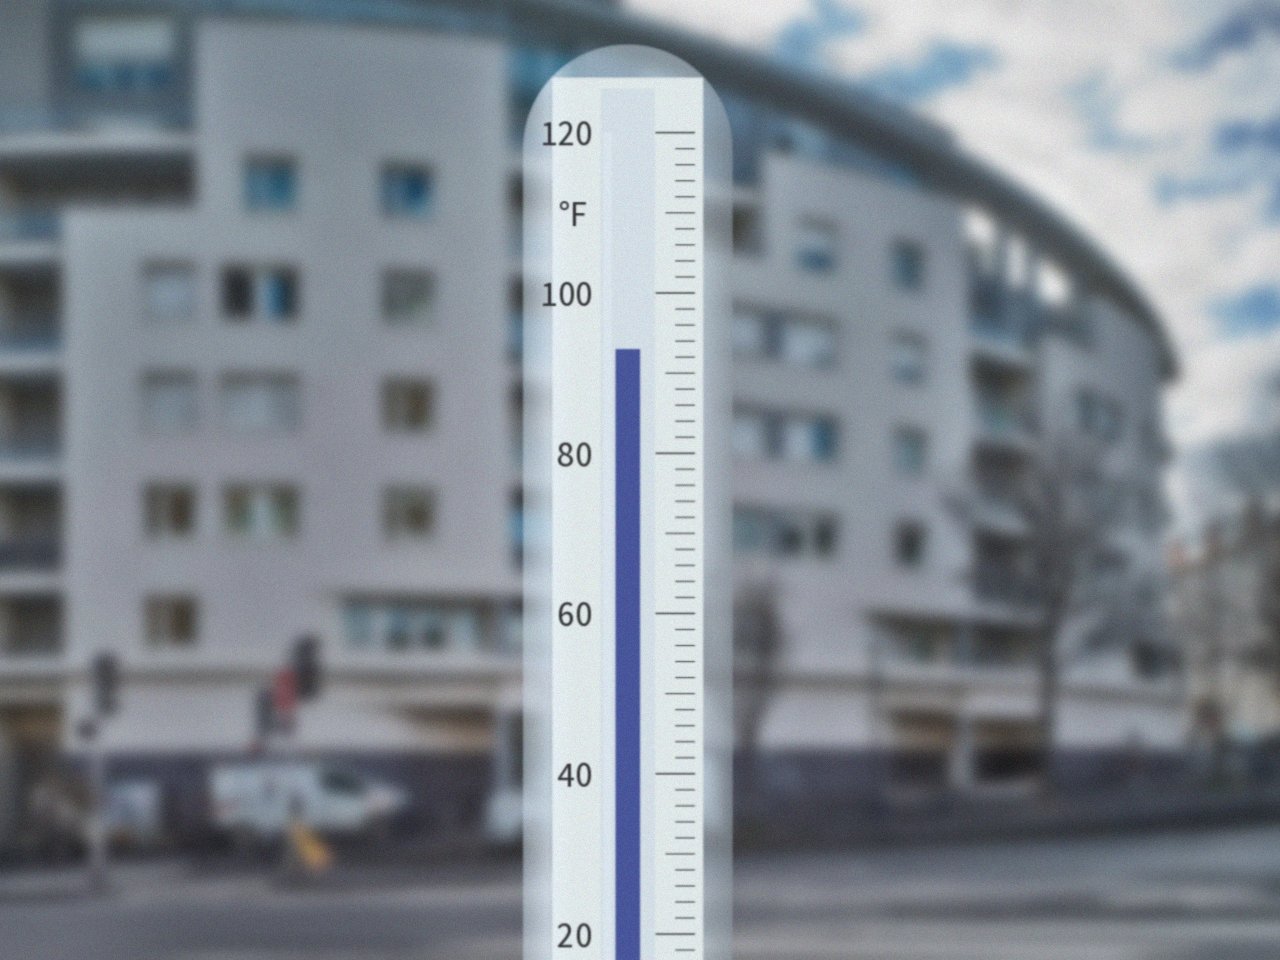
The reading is 93°F
